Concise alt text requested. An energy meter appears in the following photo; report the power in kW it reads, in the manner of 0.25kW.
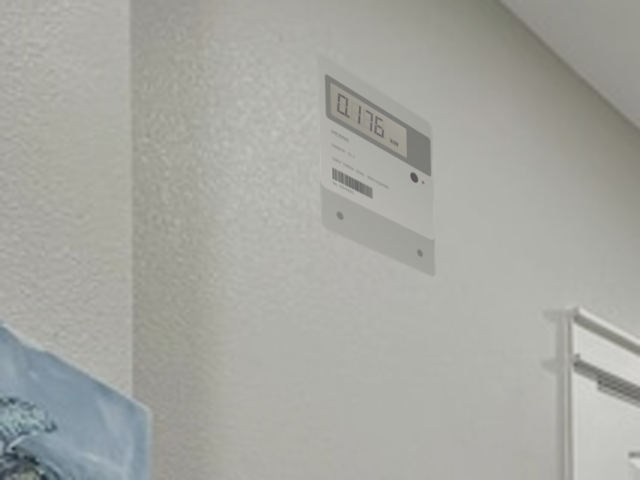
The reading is 0.176kW
